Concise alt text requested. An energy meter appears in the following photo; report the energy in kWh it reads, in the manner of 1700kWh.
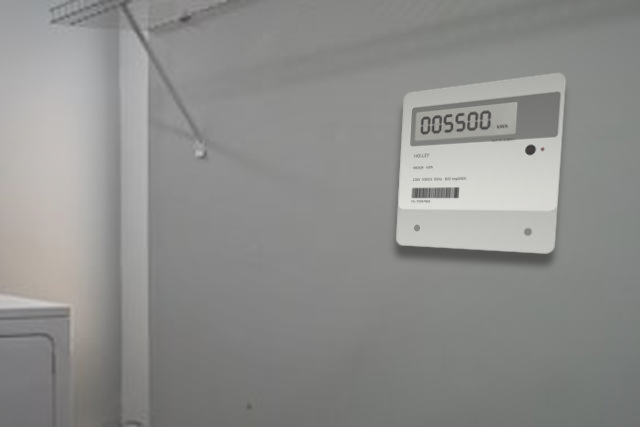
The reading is 5500kWh
